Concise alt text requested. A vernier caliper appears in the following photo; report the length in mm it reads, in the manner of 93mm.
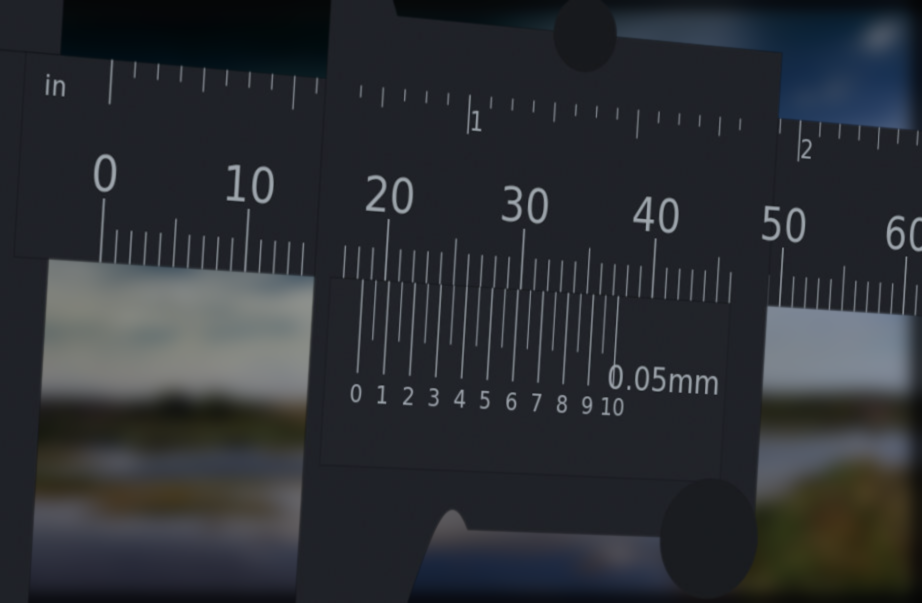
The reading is 18.4mm
